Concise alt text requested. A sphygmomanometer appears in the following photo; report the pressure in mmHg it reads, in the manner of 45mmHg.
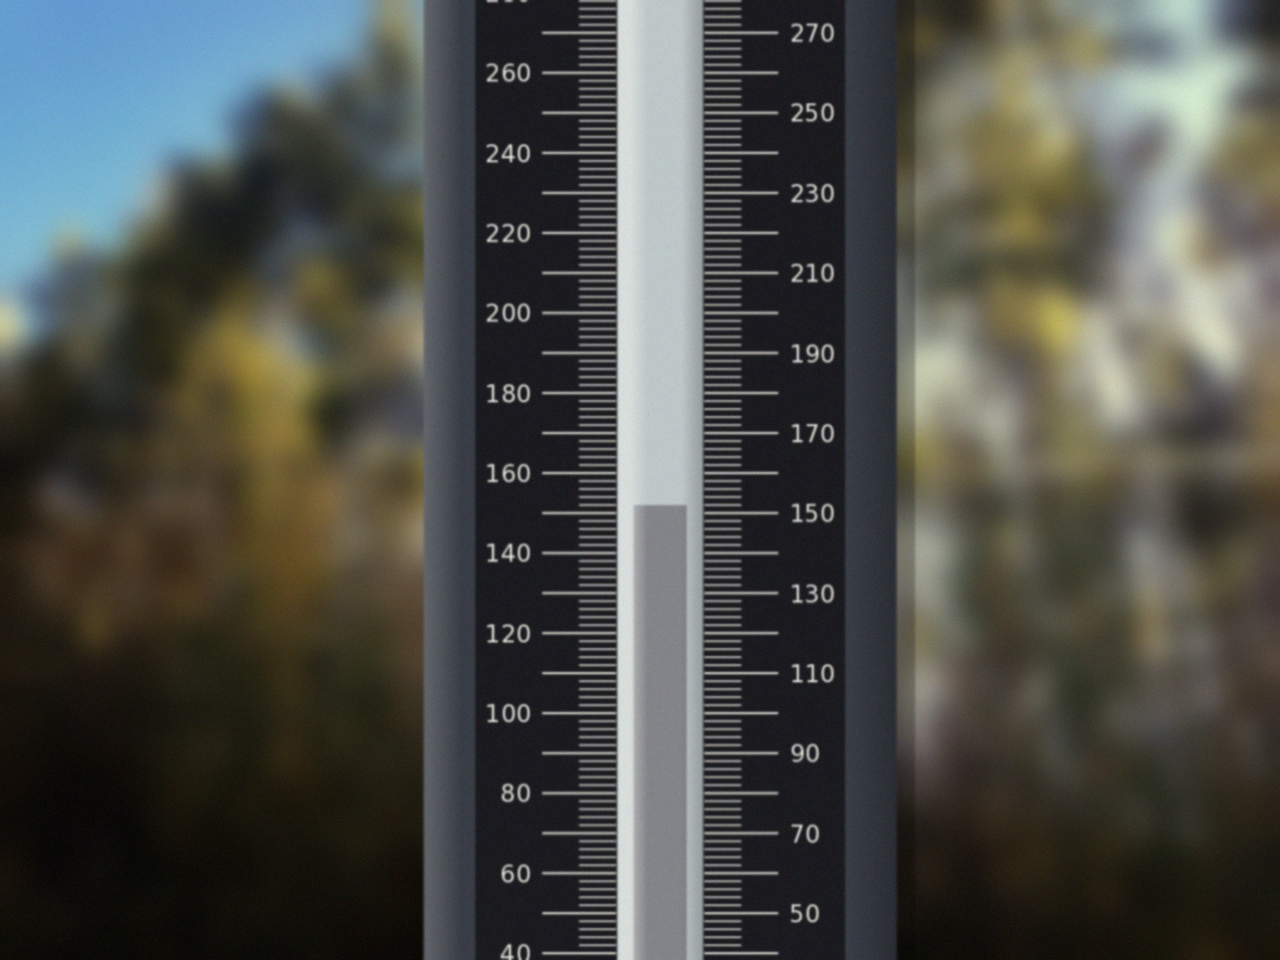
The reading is 152mmHg
